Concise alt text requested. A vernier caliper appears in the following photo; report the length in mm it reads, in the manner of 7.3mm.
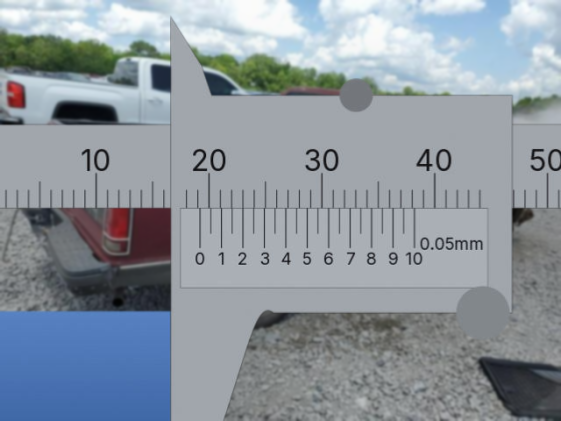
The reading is 19.2mm
